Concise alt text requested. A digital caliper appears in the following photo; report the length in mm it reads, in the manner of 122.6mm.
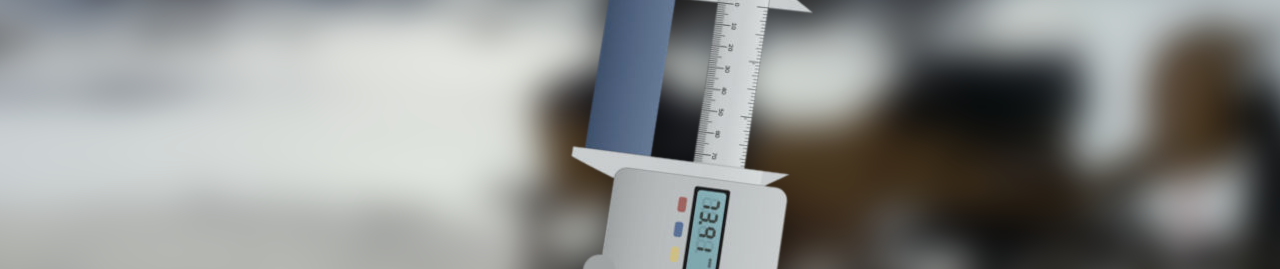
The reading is 73.91mm
